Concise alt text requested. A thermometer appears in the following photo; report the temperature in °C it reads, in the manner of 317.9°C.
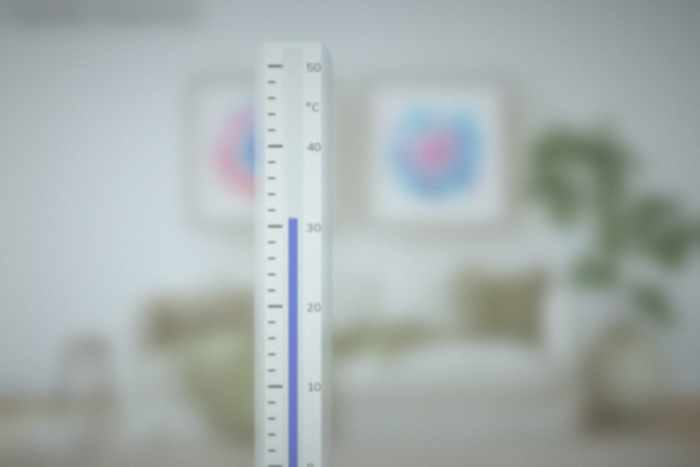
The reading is 31°C
